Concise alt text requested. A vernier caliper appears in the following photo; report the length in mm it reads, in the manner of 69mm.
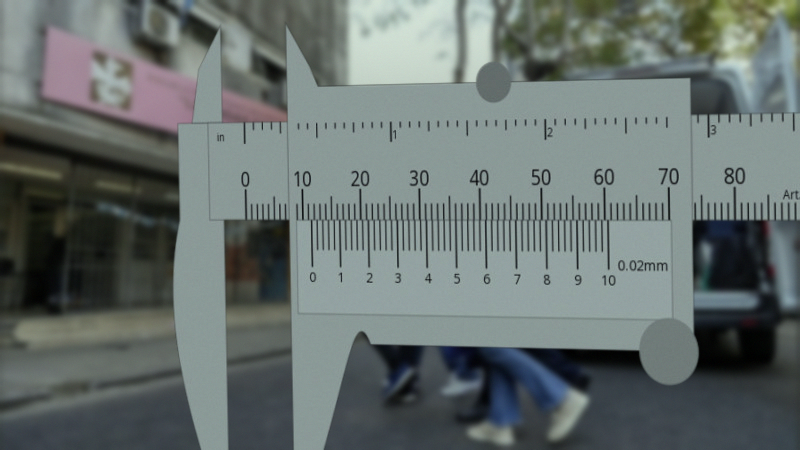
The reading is 11.5mm
